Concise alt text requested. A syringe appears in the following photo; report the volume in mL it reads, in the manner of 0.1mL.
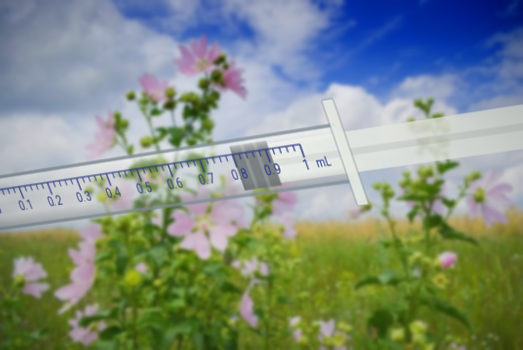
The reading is 0.8mL
